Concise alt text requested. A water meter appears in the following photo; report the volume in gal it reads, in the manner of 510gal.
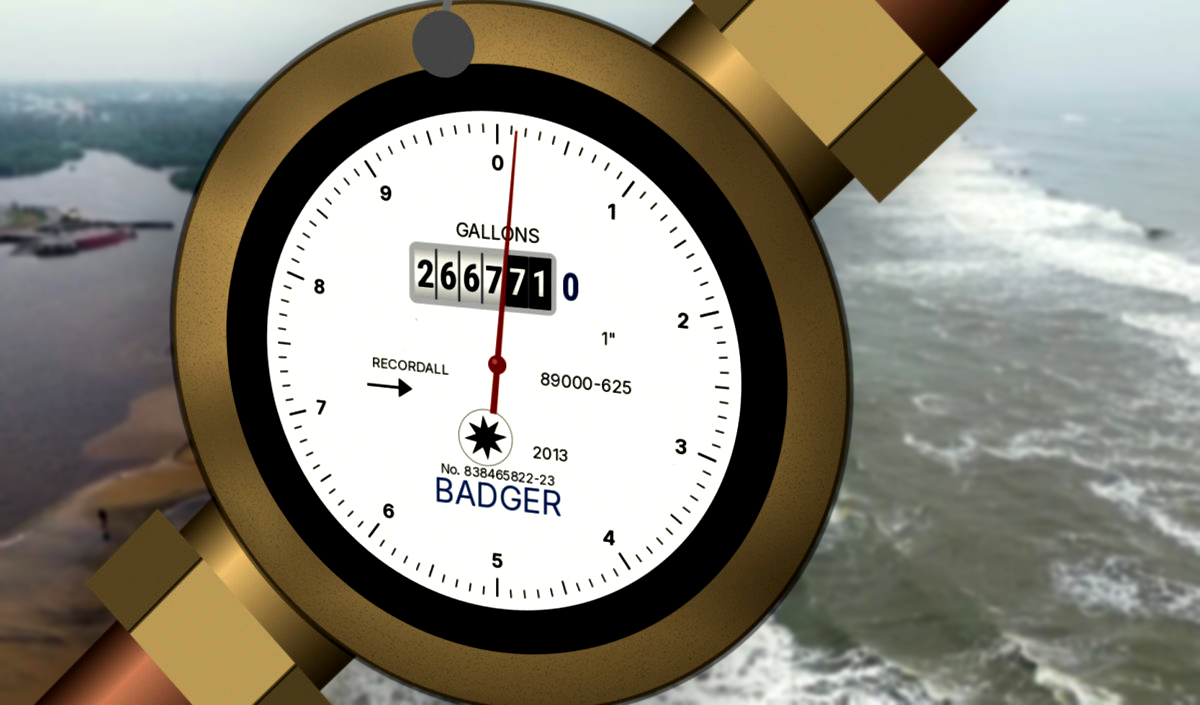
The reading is 2667710.1gal
